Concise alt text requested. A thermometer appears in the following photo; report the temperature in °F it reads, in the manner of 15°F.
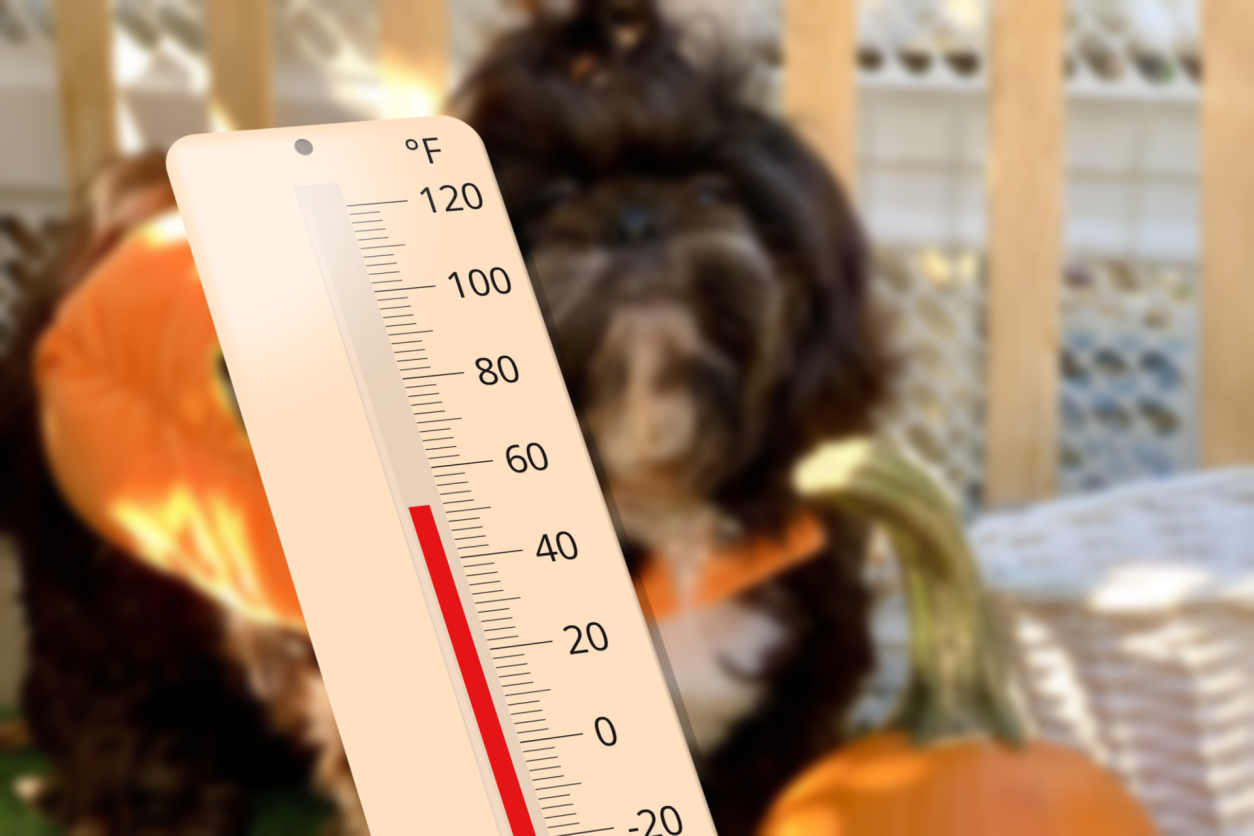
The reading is 52°F
